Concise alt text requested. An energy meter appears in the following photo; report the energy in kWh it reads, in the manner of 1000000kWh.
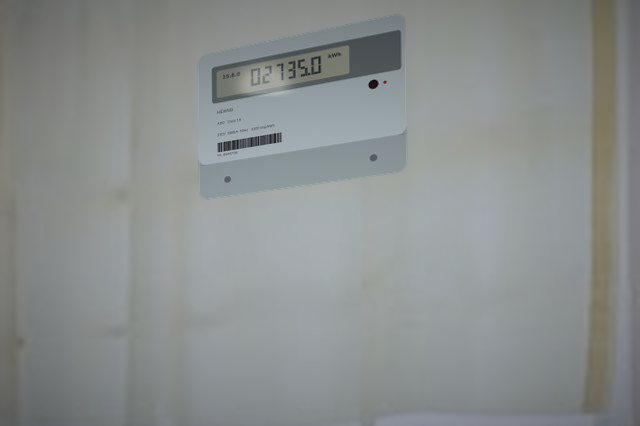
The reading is 2735.0kWh
